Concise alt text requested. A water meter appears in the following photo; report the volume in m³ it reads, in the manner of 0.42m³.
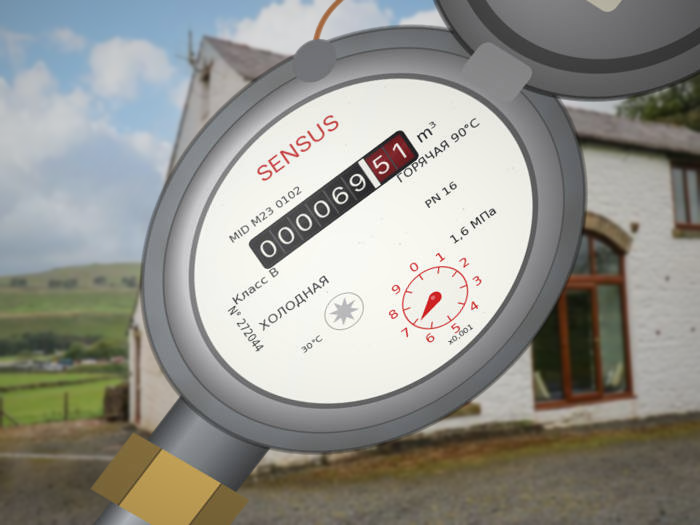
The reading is 69.516m³
